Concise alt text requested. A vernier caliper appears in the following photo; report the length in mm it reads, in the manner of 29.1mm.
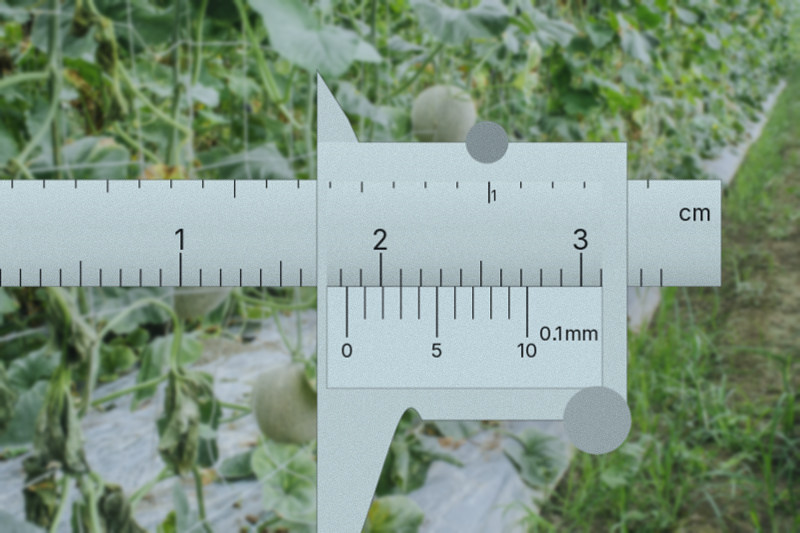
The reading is 18.3mm
